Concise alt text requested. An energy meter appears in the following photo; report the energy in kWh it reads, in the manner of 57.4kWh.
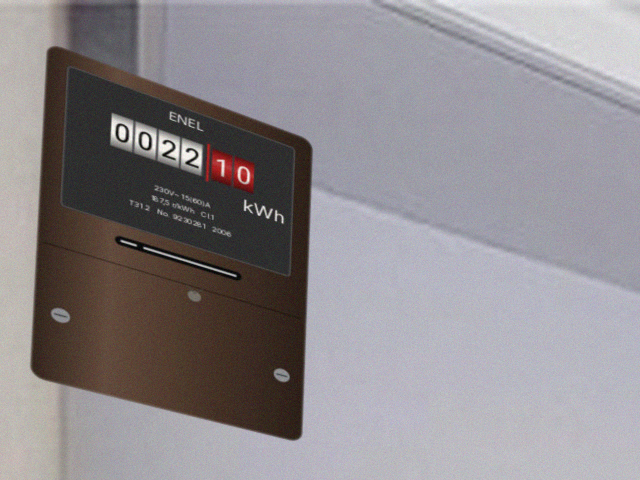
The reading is 22.10kWh
